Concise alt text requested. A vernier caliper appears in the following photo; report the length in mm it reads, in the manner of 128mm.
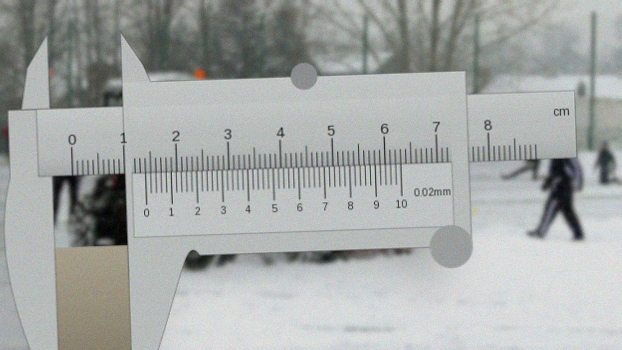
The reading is 14.0mm
